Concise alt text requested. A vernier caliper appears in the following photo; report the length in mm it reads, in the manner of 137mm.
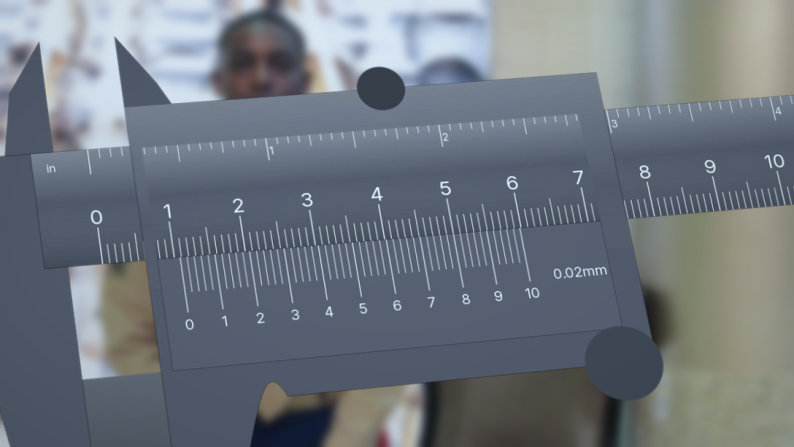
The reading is 10.8mm
